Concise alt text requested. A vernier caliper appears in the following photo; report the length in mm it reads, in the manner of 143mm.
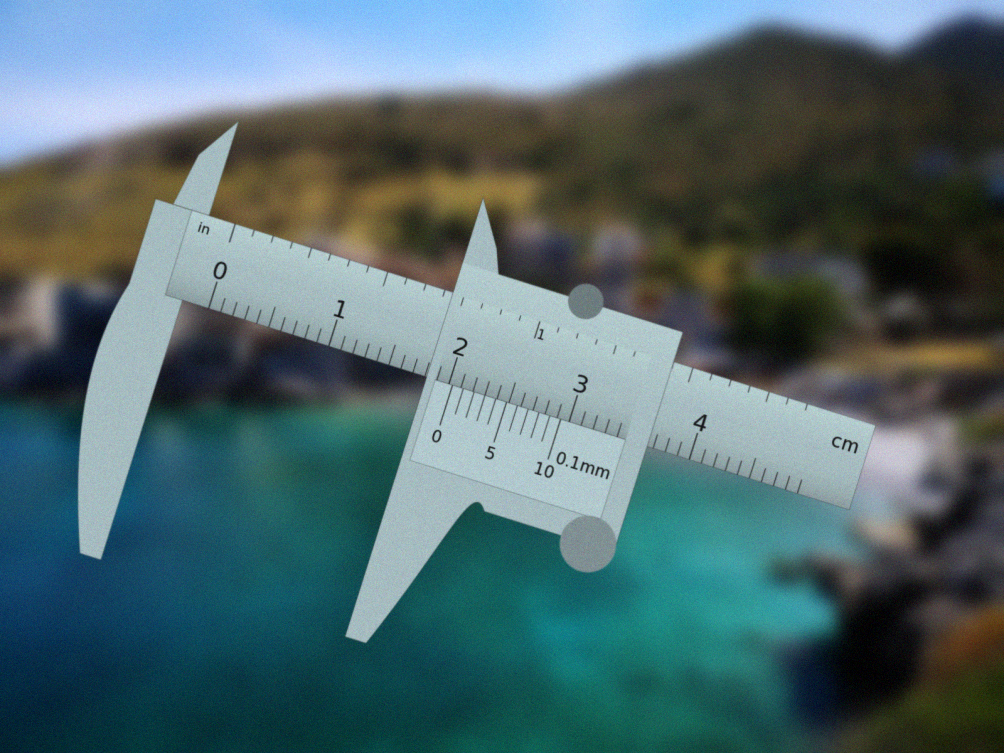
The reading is 20.3mm
